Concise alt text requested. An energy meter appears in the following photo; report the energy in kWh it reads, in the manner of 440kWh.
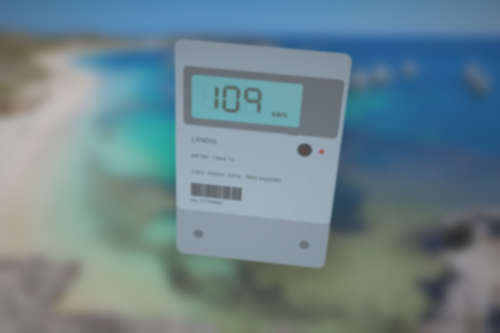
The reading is 109kWh
